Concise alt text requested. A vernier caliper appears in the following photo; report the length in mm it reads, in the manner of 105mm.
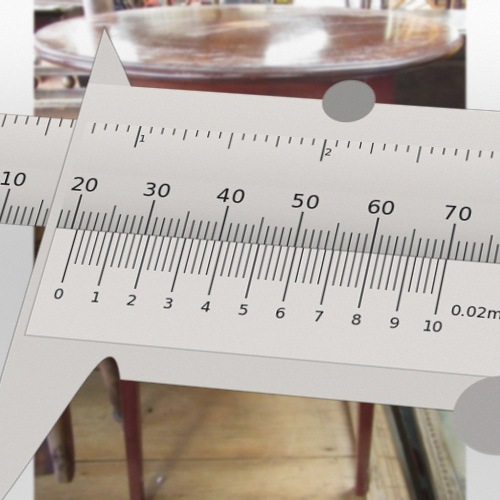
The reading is 20.8mm
